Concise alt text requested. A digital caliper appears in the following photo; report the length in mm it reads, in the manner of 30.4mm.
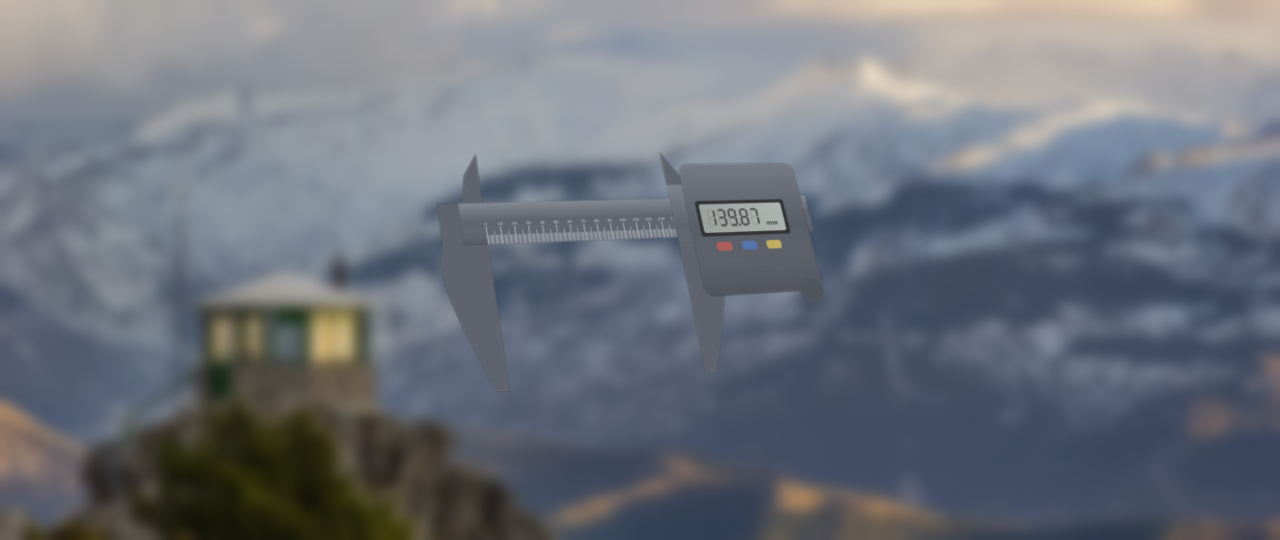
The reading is 139.87mm
